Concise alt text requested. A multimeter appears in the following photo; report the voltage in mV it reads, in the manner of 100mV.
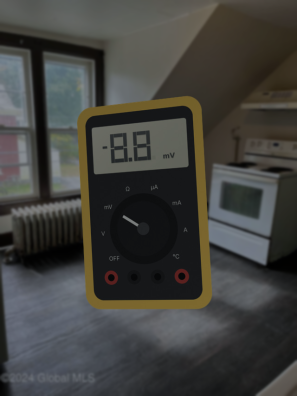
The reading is -8.8mV
